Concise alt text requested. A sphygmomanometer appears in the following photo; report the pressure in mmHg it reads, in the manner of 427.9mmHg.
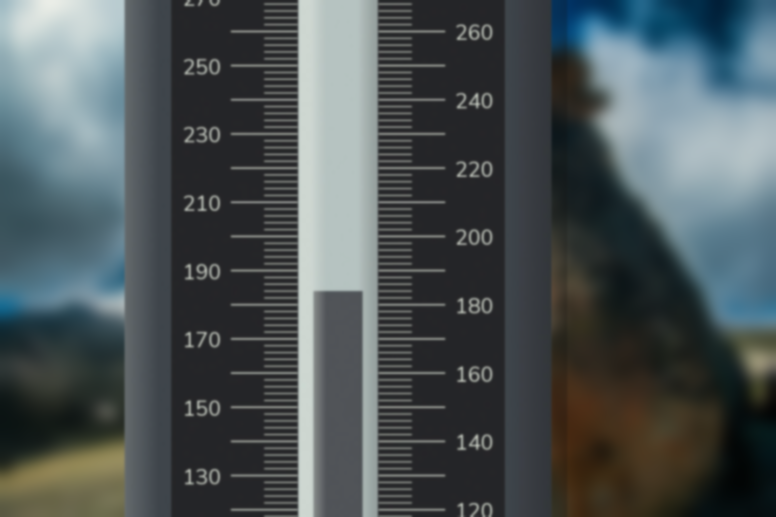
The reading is 184mmHg
